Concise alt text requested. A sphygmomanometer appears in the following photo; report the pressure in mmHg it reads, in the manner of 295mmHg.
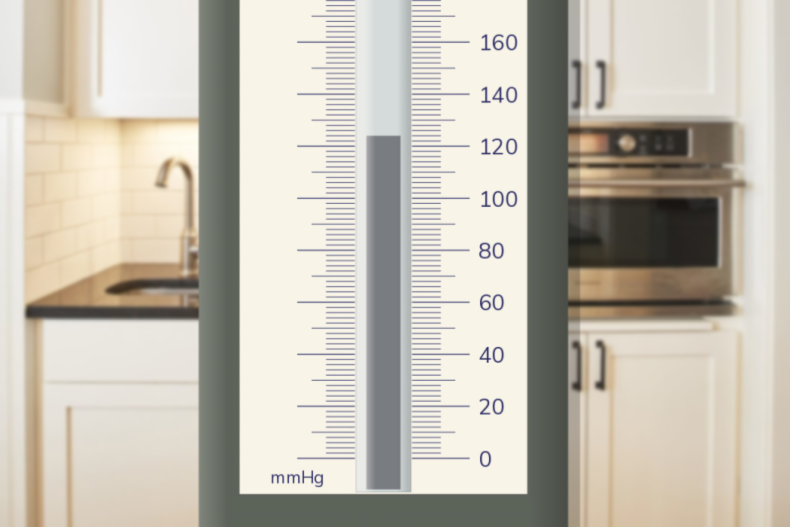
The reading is 124mmHg
